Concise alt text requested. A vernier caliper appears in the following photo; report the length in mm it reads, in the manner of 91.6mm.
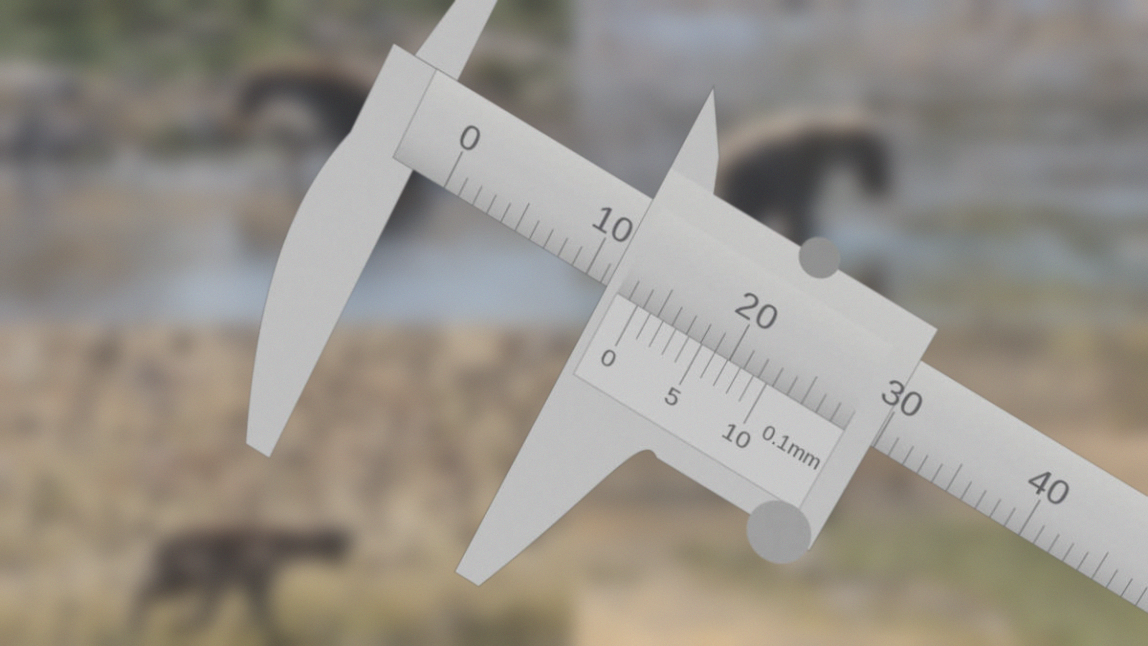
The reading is 13.6mm
